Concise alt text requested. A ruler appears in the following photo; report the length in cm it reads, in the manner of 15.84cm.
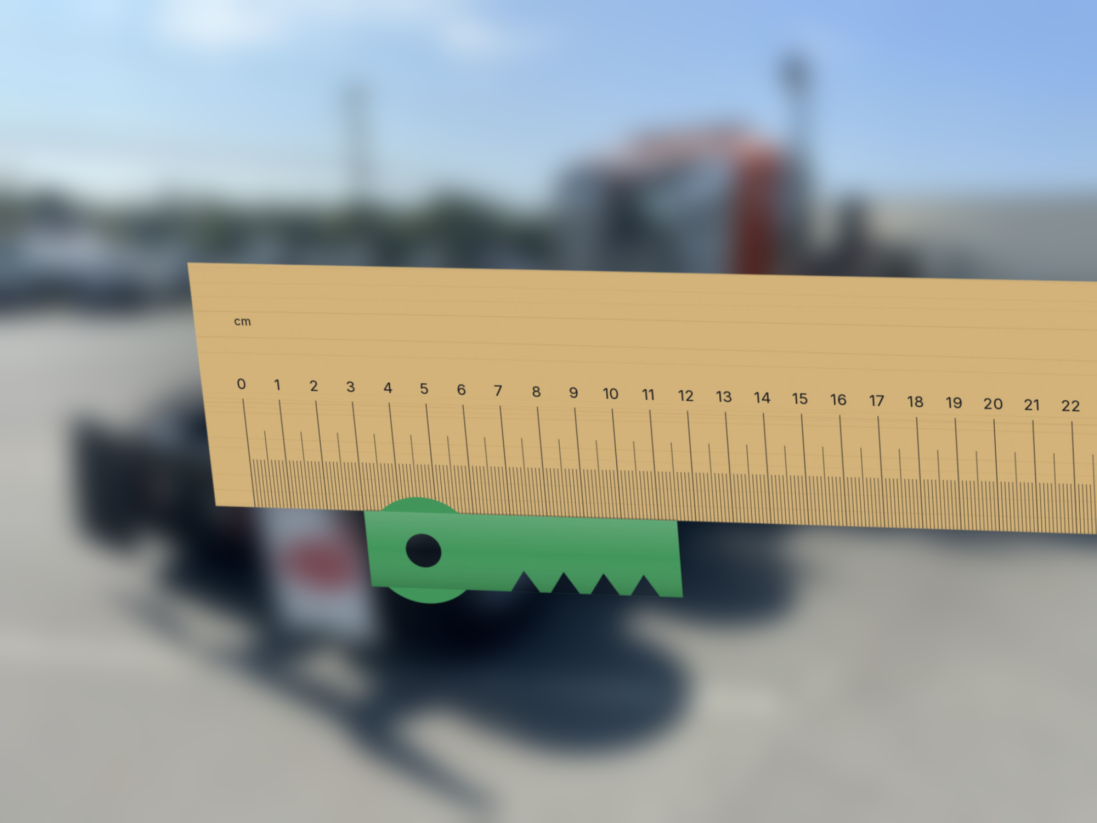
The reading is 8.5cm
